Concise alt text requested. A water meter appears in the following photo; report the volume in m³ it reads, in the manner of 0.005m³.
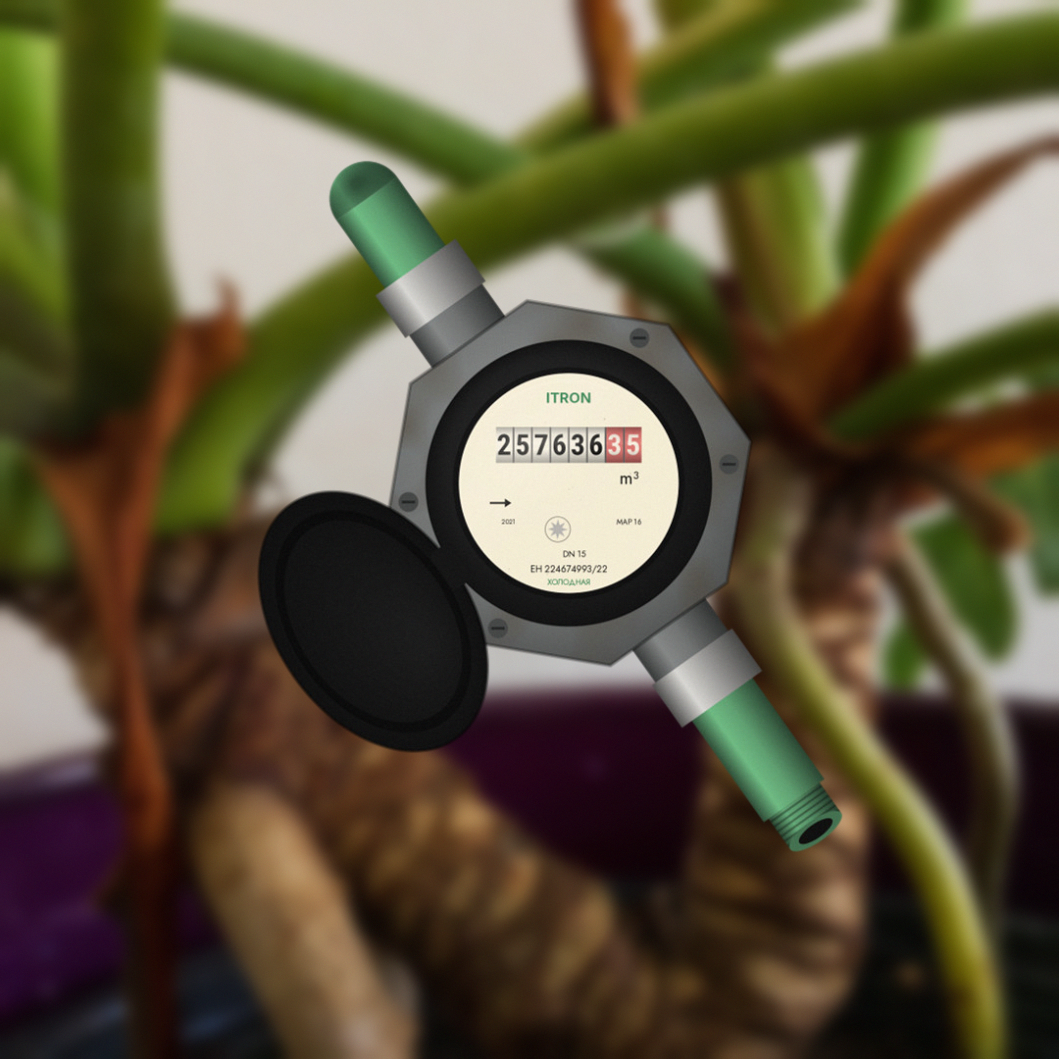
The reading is 257636.35m³
